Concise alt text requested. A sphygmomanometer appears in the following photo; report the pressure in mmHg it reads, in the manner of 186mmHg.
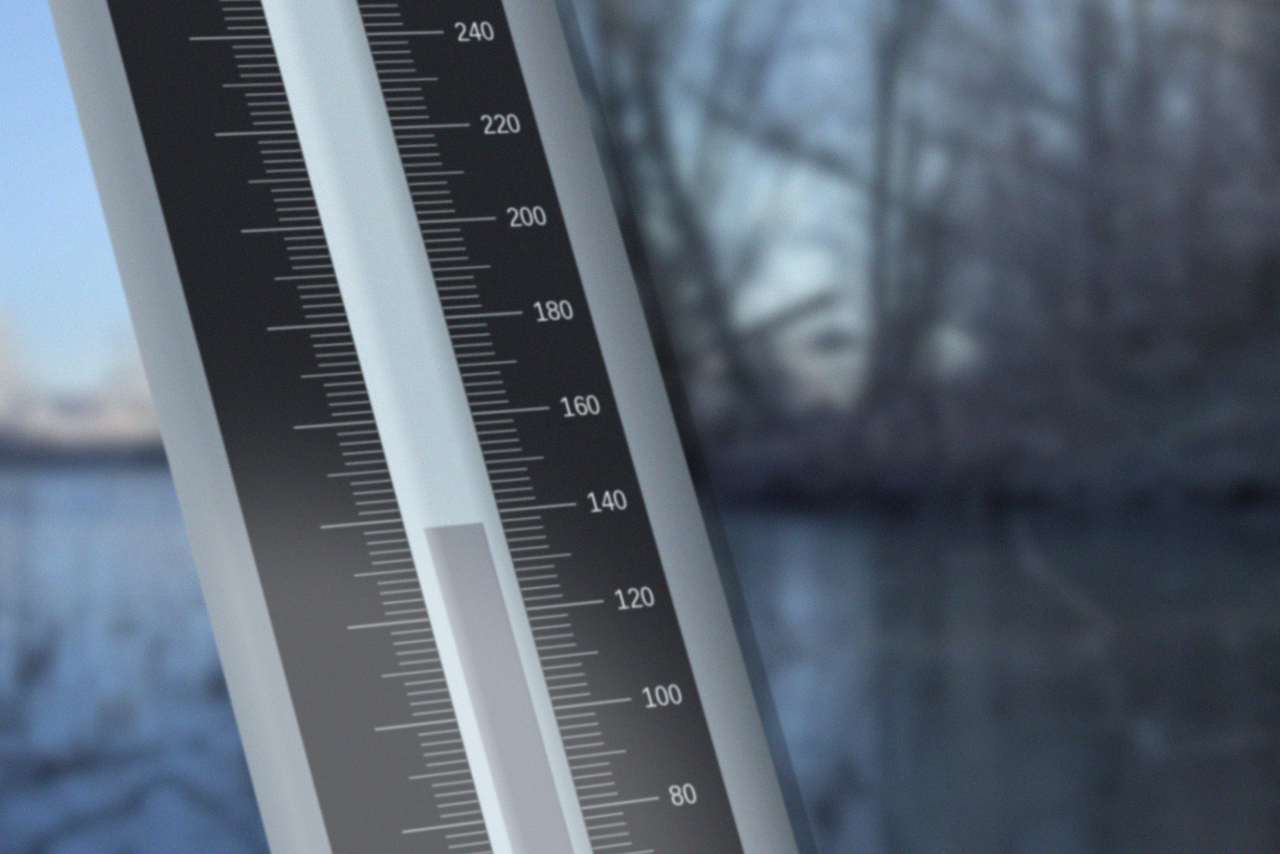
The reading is 138mmHg
